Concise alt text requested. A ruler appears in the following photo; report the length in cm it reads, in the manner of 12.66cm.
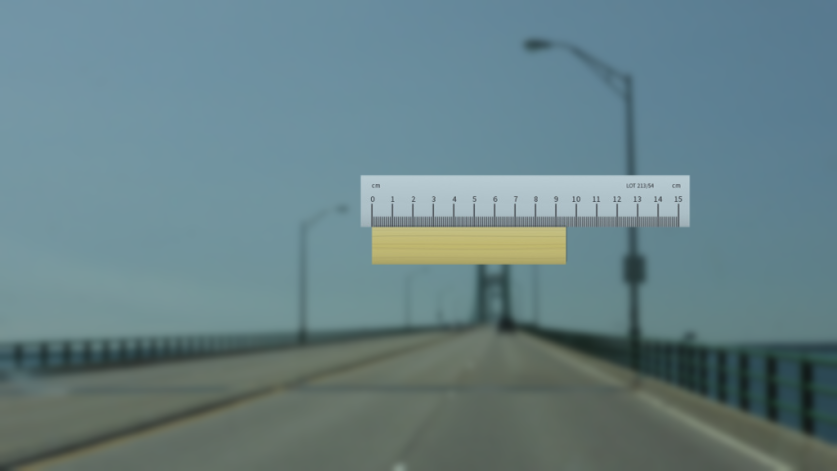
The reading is 9.5cm
